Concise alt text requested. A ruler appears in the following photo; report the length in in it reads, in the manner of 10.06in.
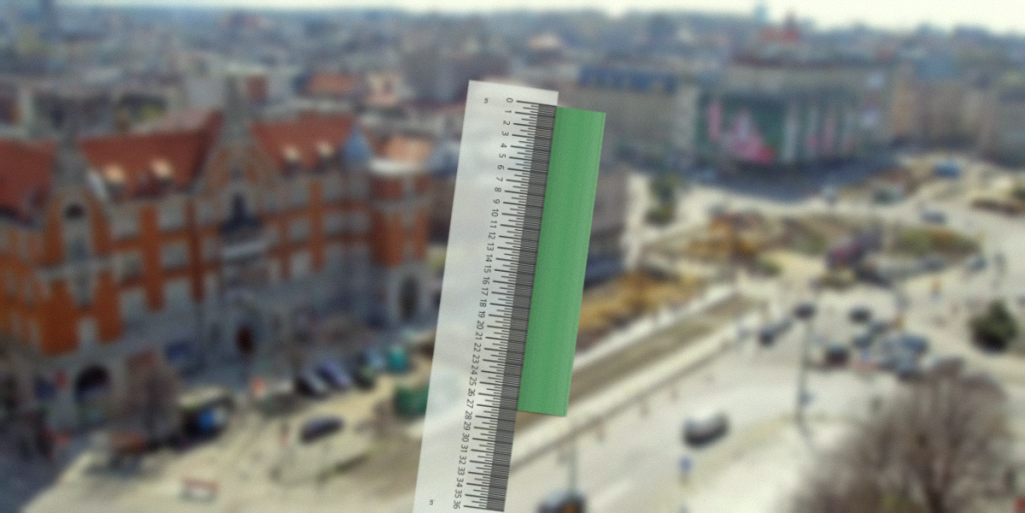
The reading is 27in
